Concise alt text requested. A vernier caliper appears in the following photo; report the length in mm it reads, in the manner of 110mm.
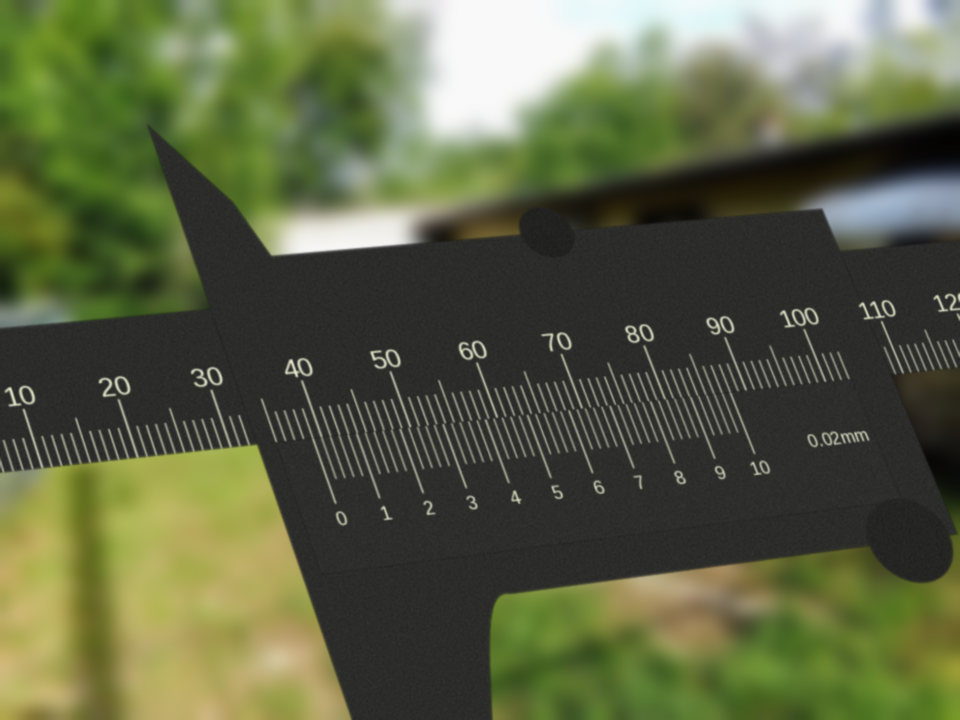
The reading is 39.0mm
